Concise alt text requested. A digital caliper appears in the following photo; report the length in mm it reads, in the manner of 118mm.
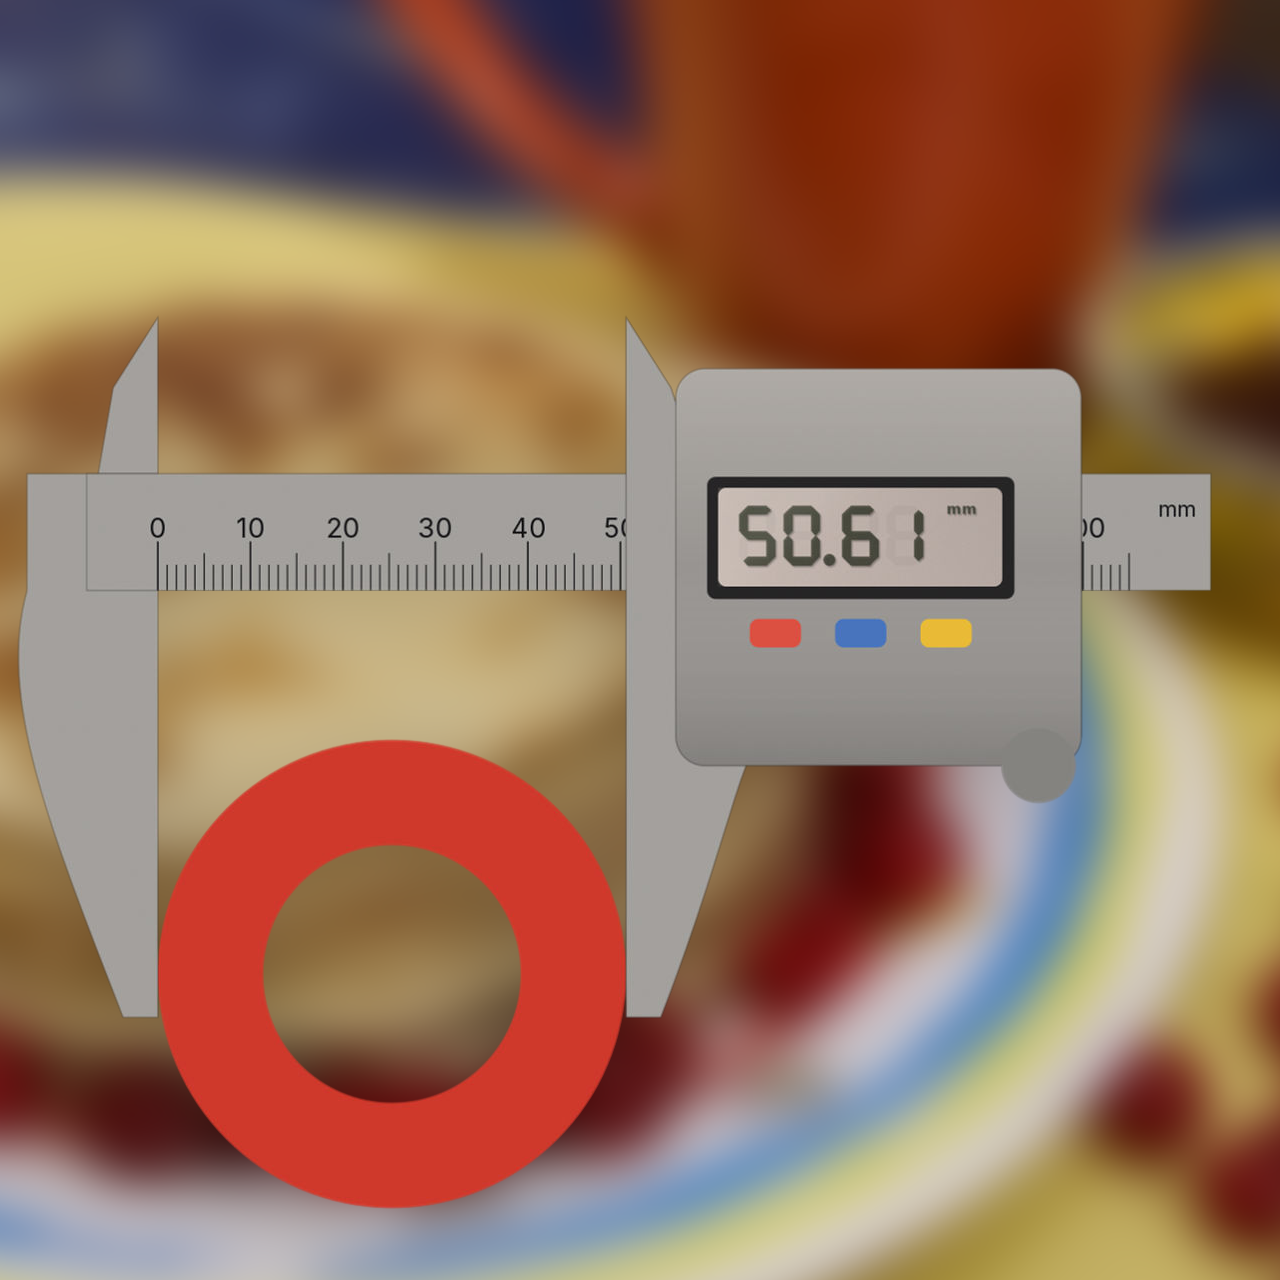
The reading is 50.61mm
